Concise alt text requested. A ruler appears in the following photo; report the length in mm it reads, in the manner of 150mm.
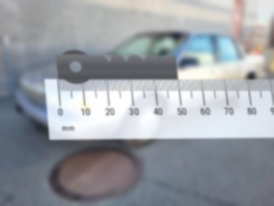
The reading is 50mm
